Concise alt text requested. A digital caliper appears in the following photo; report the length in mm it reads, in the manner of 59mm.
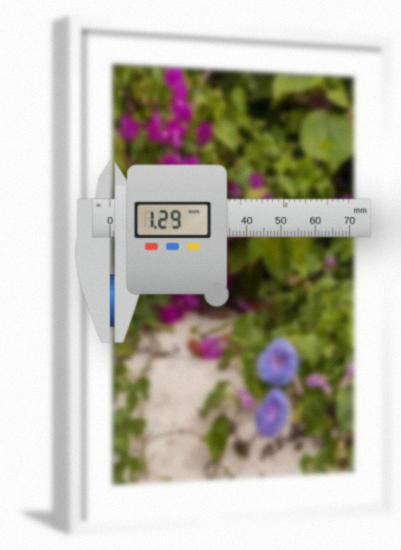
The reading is 1.29mm
